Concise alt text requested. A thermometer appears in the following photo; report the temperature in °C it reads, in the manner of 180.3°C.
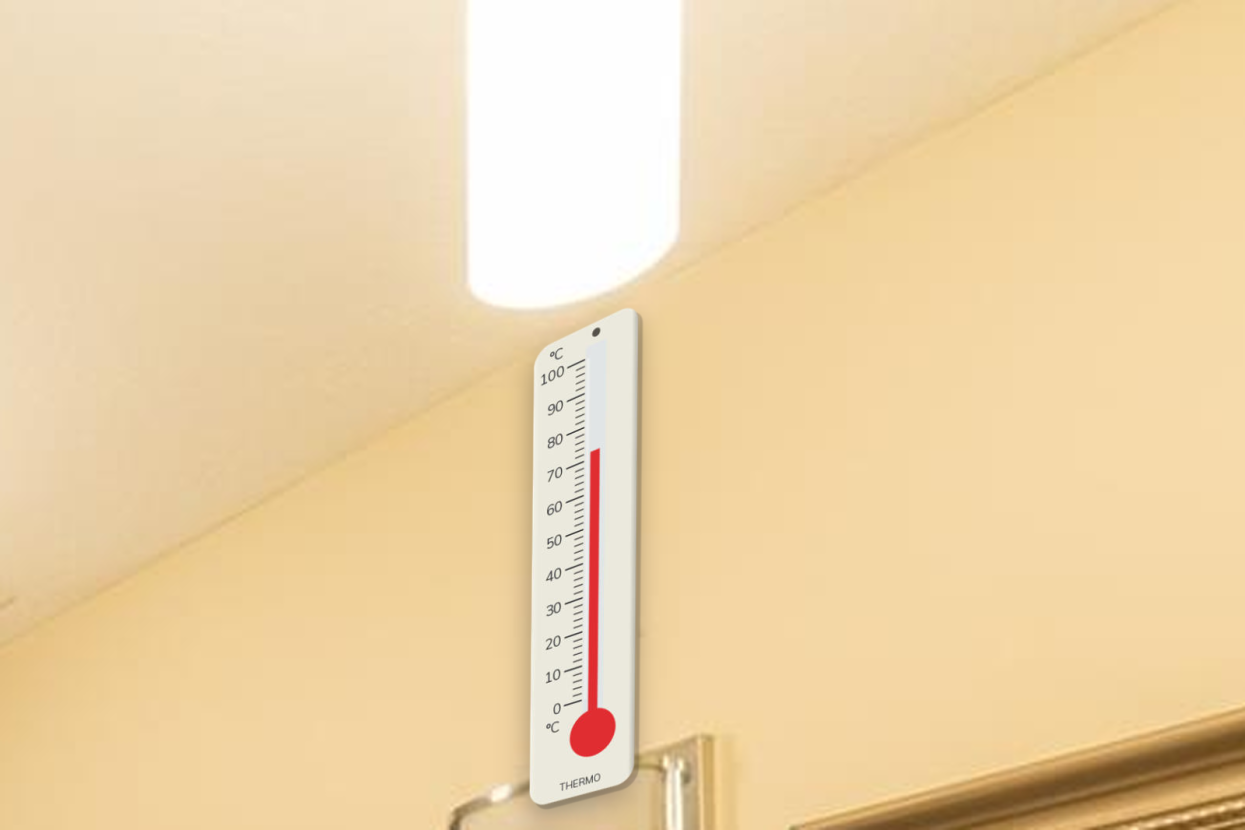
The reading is 72°C
